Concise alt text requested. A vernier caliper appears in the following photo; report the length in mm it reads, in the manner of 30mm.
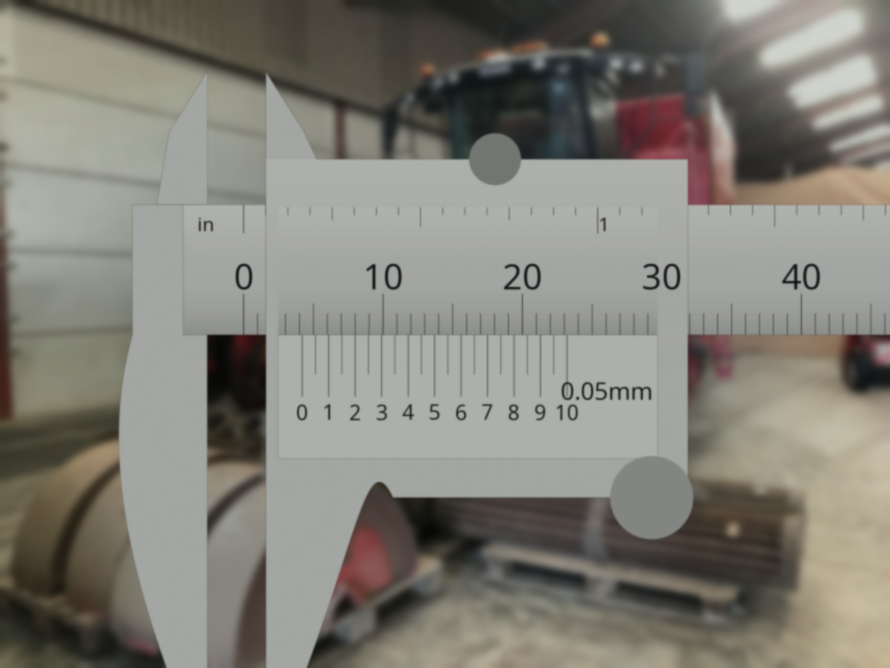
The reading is 4.2mm
